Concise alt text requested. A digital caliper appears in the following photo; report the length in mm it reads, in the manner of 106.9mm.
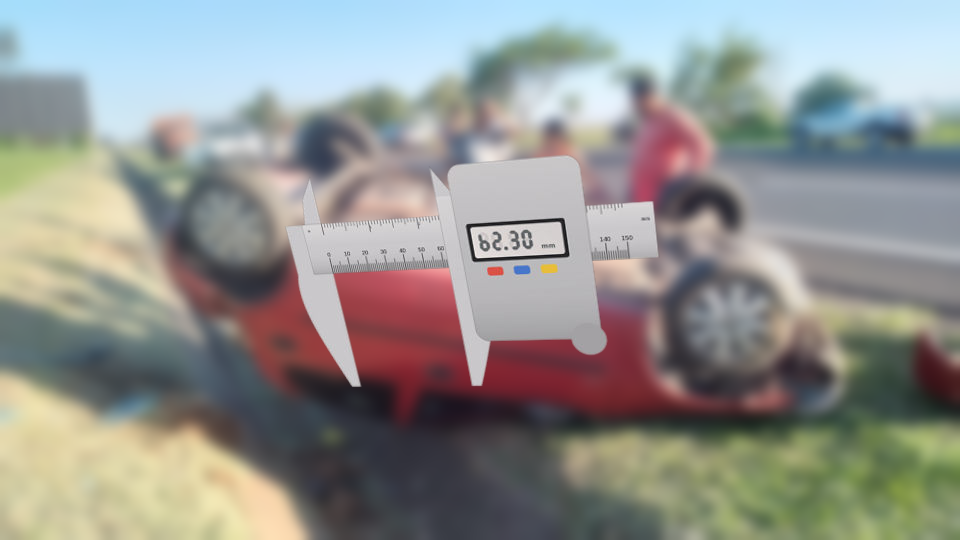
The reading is 62.30mm
